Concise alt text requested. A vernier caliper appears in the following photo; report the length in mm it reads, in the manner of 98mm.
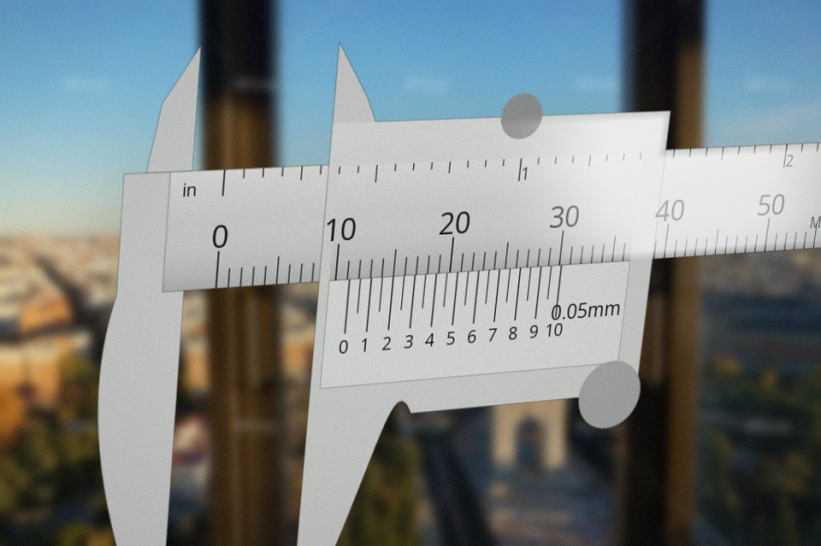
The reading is 11.2mm
